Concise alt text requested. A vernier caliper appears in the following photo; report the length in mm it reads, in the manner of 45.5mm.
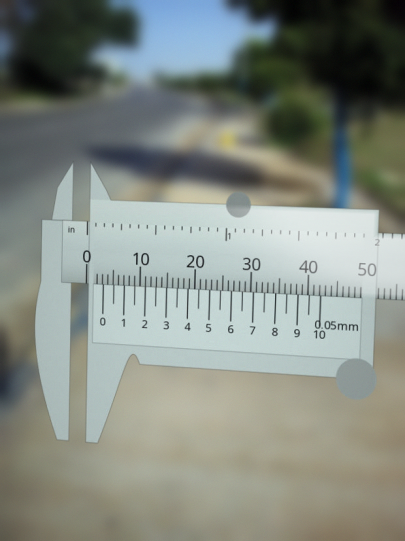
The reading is 3.2mm
